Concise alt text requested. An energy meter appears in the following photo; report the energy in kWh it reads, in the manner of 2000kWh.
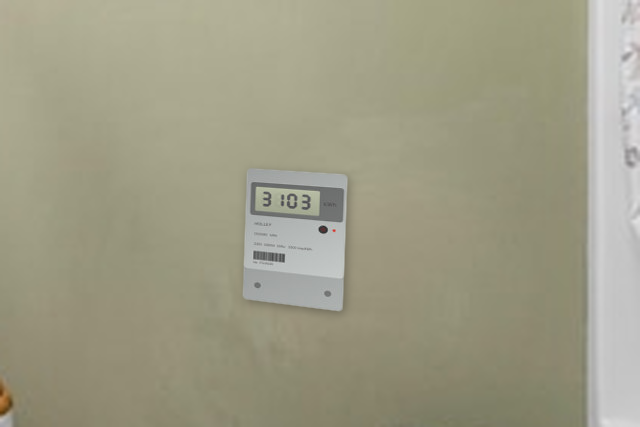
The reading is 3103kWh
